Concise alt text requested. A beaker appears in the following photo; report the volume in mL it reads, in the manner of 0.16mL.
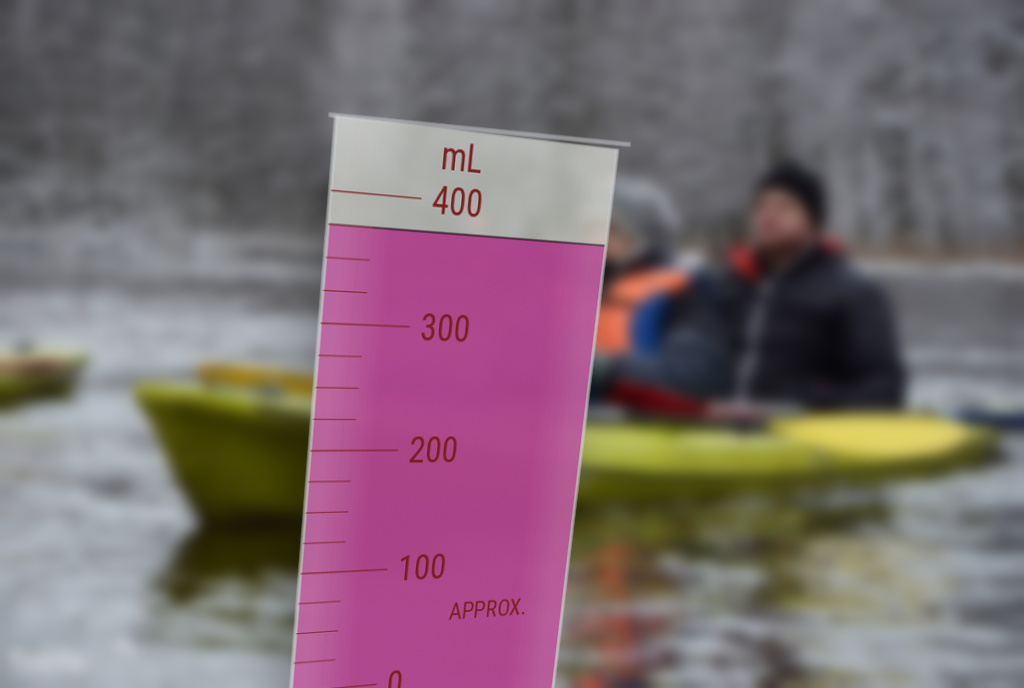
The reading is 375mL
